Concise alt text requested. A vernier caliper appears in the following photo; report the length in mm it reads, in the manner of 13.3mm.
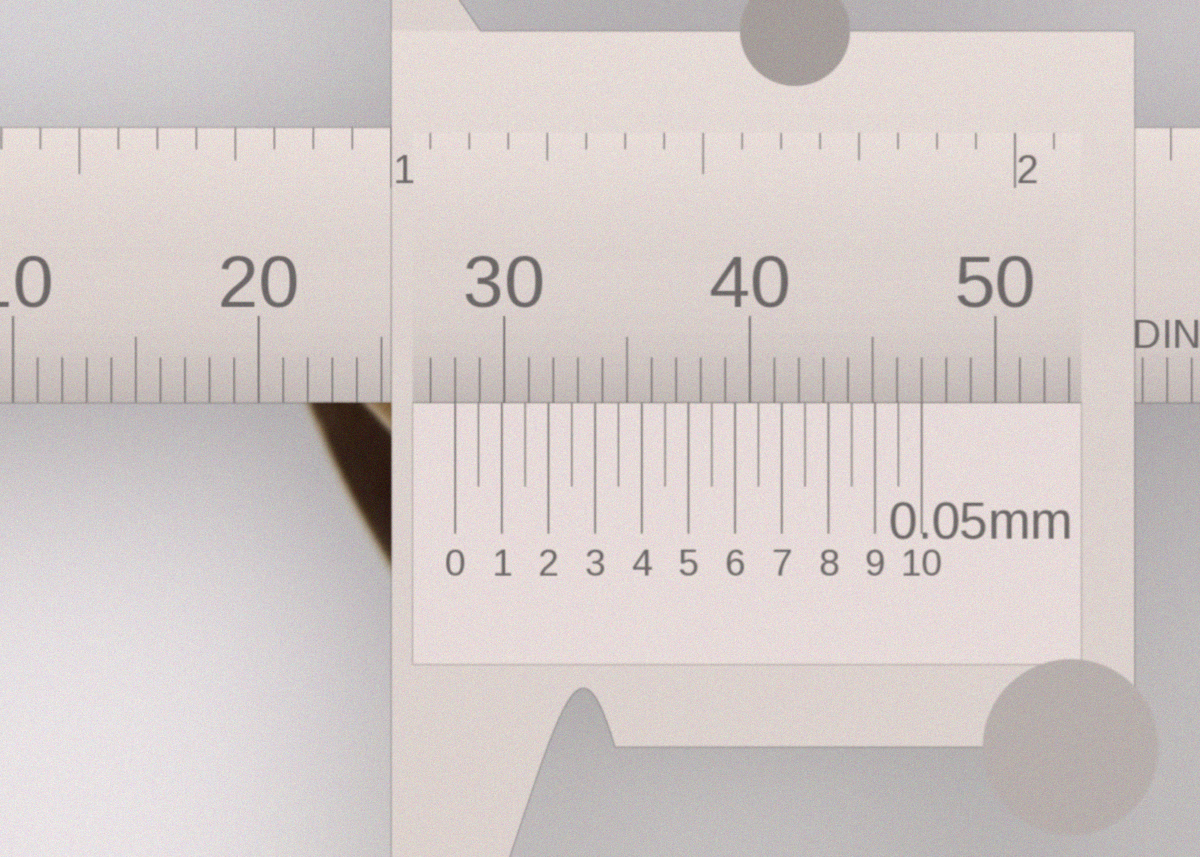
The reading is 28.0mm
